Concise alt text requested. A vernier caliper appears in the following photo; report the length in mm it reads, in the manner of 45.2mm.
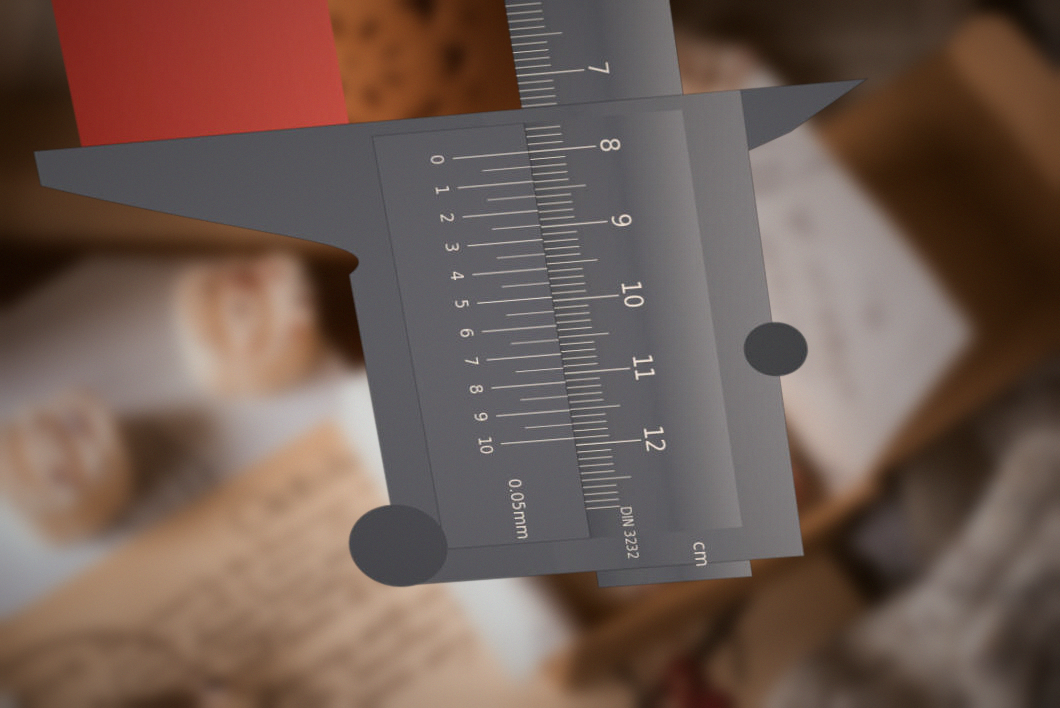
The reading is 80.0mm
